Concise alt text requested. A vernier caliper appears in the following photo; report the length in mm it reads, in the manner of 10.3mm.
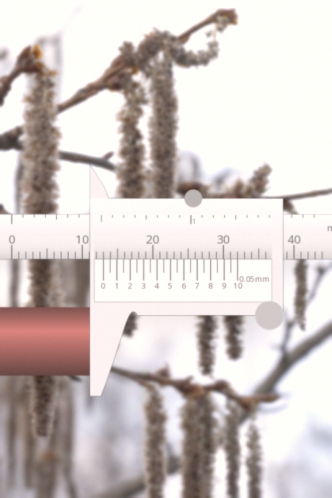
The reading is 13.0mm
